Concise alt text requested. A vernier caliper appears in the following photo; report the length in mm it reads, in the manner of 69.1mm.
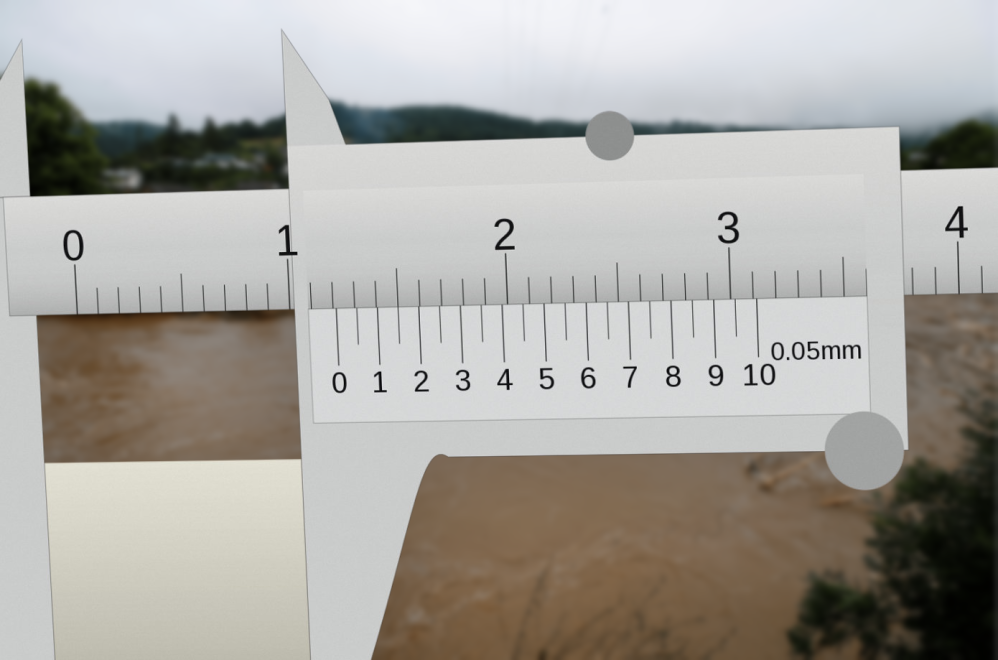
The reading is 12.15mm
